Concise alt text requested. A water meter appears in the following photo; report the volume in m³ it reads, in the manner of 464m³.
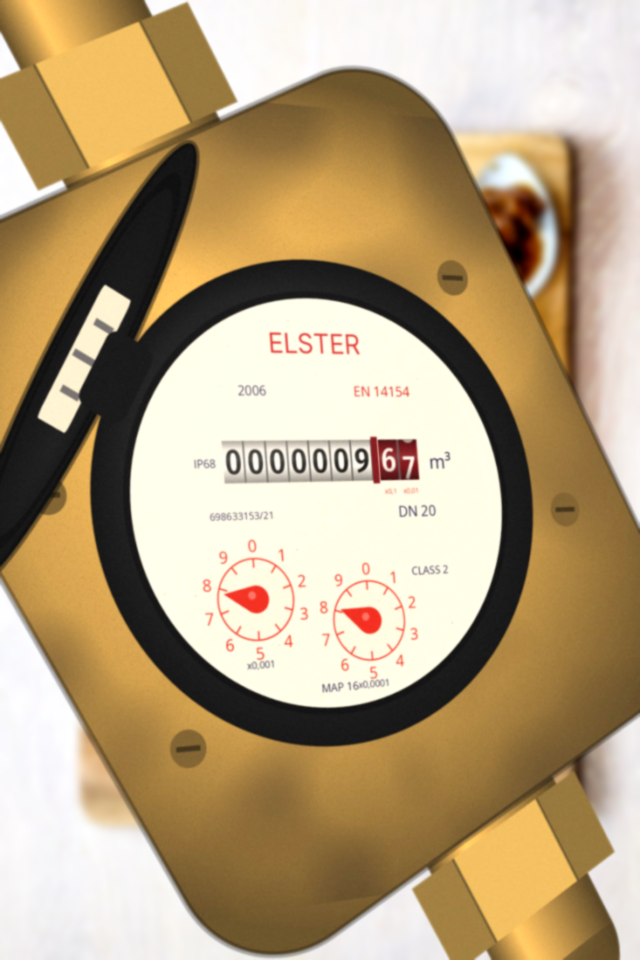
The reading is 9.6678m³
